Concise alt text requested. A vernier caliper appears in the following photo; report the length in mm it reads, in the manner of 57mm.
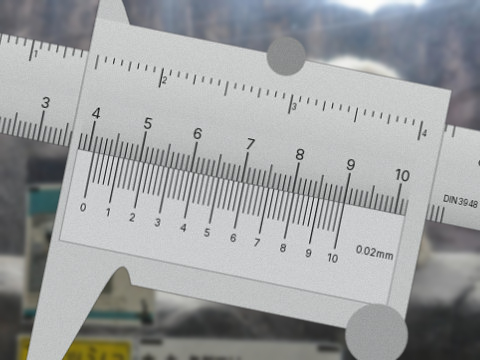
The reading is 41.0mm
